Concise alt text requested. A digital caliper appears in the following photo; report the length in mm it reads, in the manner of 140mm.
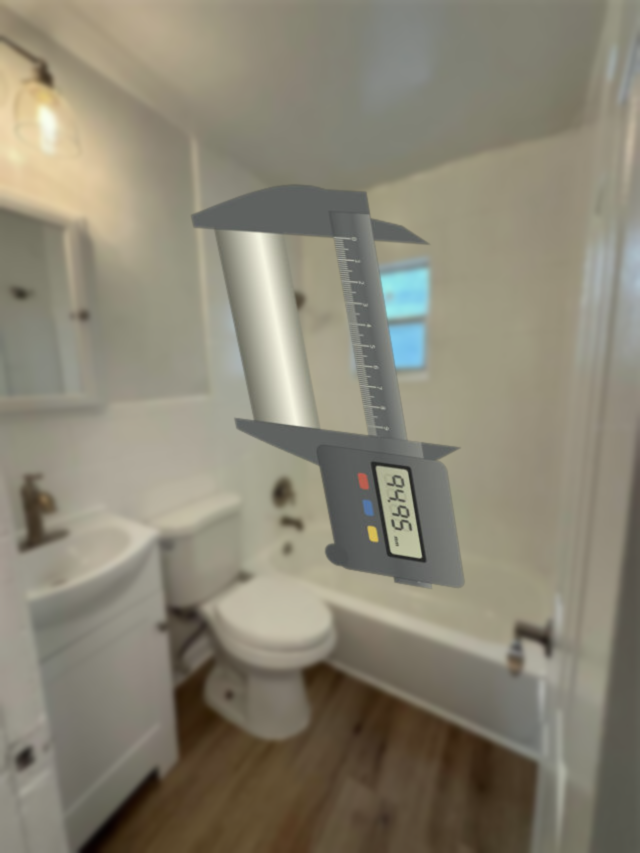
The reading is 94.95mm
